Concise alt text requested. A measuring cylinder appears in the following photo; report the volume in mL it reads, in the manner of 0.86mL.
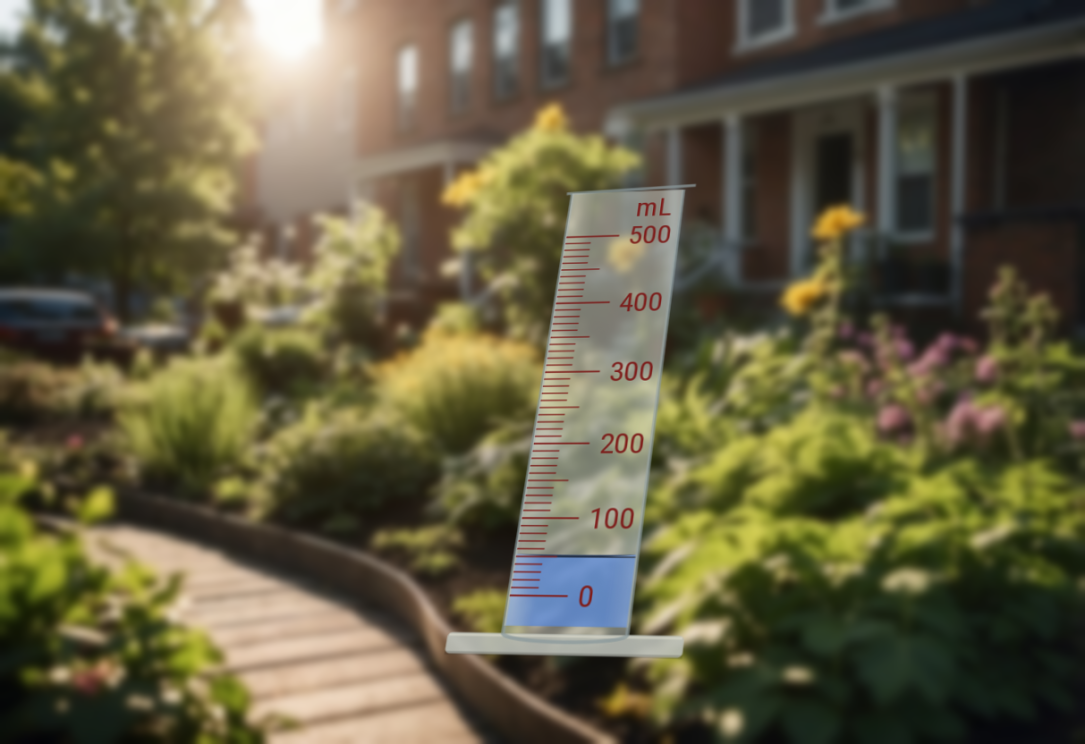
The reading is 50mL
